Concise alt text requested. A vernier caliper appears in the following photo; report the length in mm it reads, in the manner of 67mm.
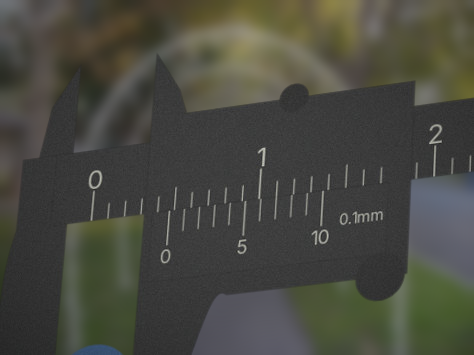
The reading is 4.7mm
